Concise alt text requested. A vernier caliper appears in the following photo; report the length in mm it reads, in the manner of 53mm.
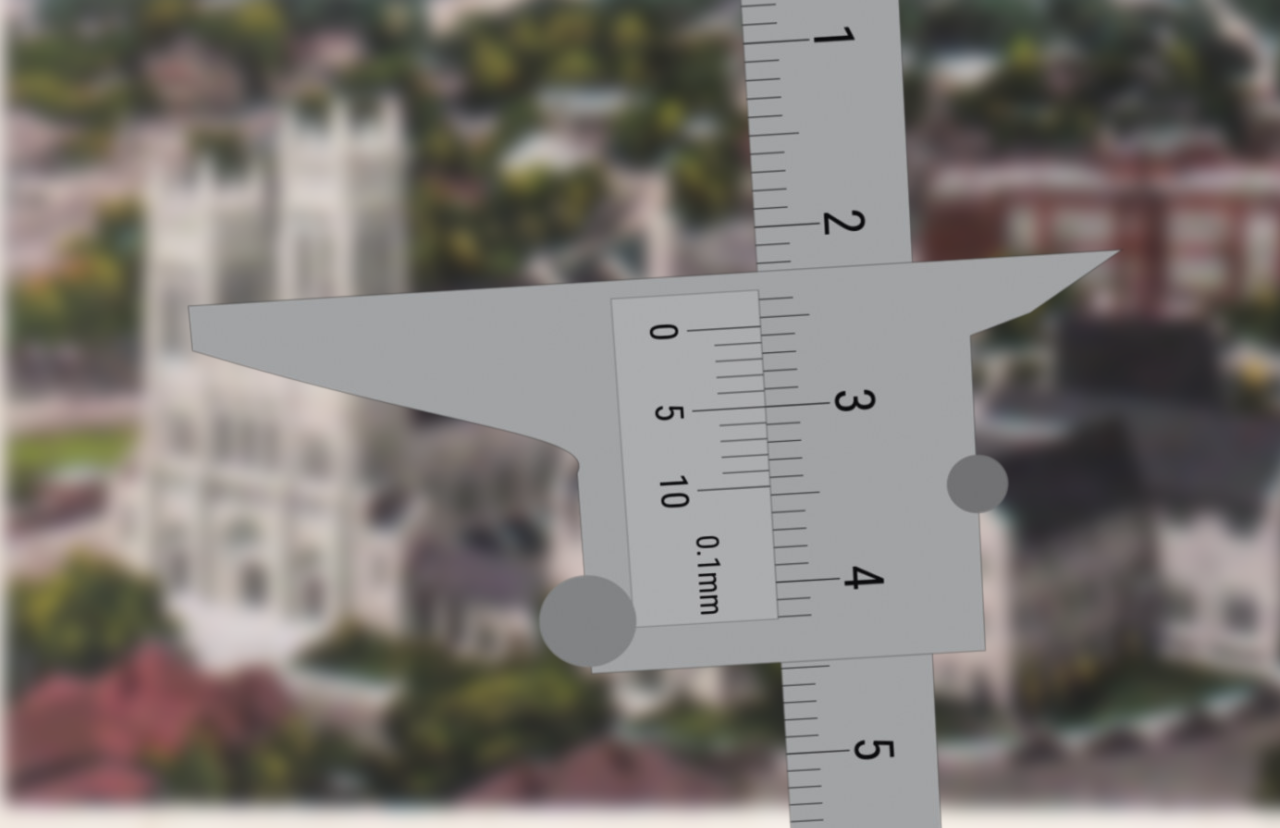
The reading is 25.5mm
